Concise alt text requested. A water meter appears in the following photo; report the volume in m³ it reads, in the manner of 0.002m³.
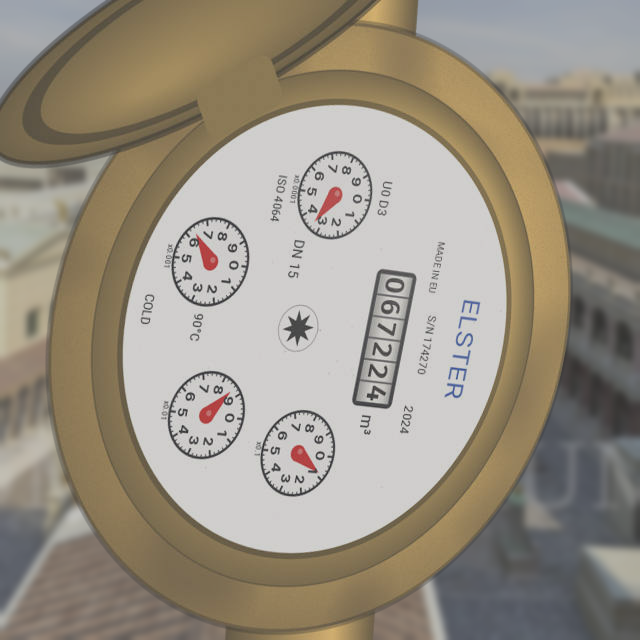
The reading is 67224.0863m³
